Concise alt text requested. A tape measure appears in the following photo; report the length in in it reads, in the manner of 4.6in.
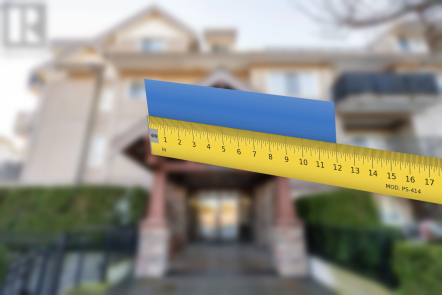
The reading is 12in
